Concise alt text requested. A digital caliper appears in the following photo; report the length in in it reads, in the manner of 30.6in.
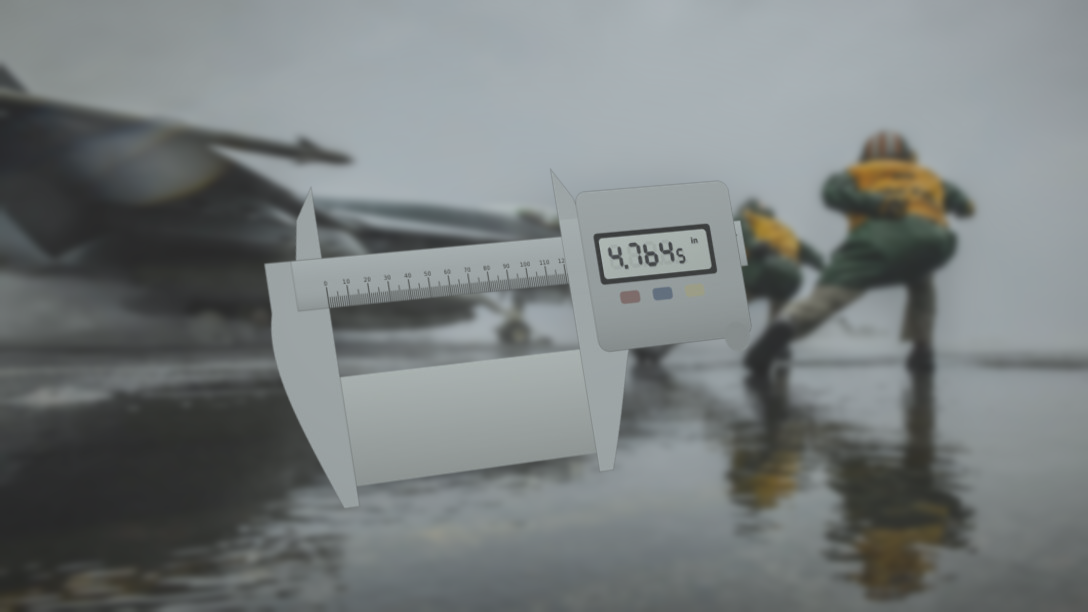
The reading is 4.7645in
